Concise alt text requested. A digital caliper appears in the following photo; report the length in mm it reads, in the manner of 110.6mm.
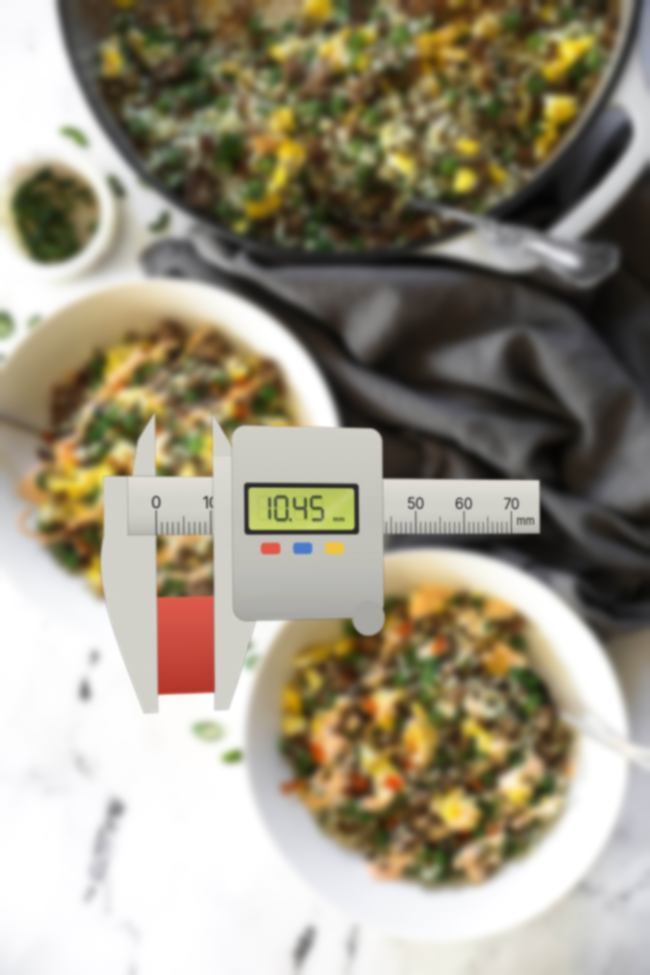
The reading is 10.45mm
